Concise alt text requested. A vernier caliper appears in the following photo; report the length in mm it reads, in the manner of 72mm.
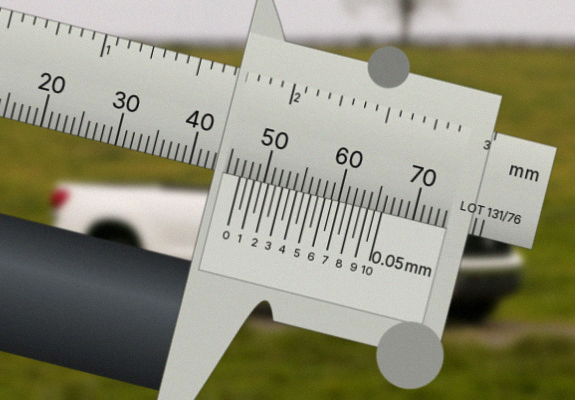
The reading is 46.8mm
